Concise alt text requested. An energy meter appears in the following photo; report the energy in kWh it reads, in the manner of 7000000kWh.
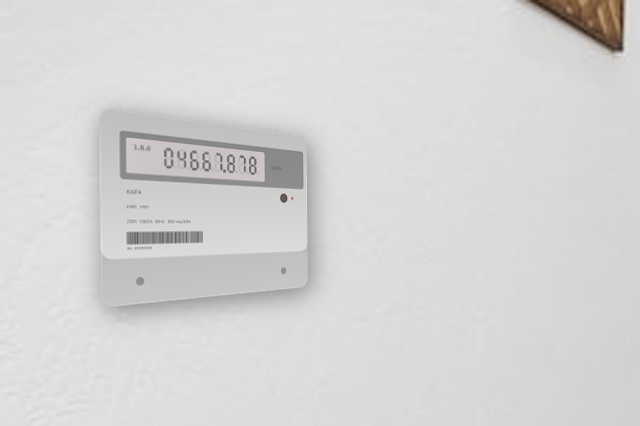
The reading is 4667.878kWh
